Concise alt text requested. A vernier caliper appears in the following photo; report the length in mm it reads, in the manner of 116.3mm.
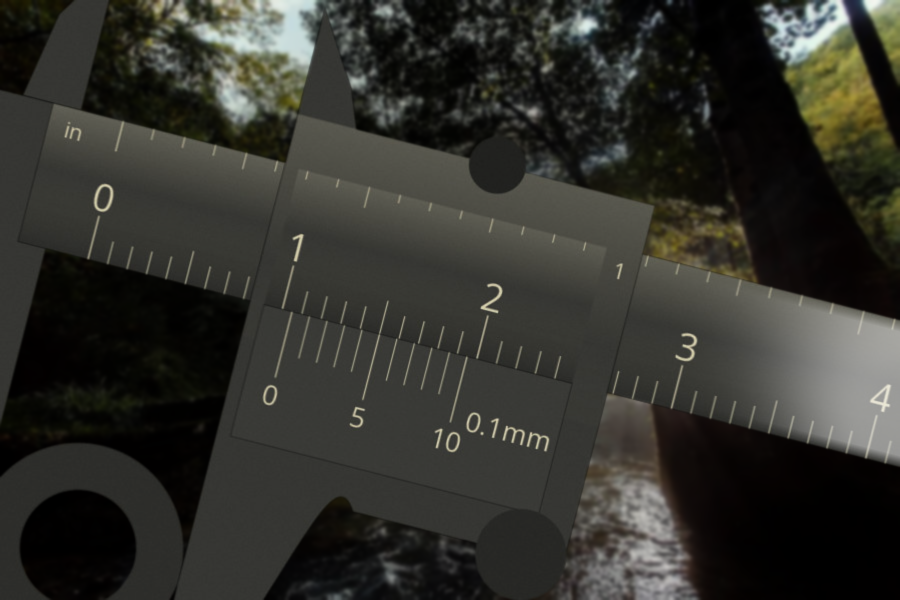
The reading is 10.5mm
